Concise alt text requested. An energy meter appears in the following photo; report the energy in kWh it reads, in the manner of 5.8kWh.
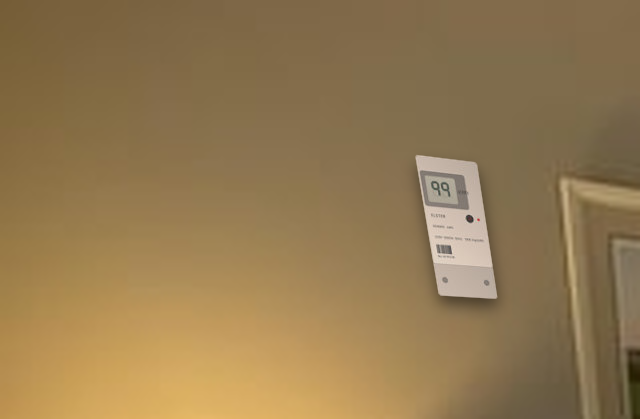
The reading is 99kWh
